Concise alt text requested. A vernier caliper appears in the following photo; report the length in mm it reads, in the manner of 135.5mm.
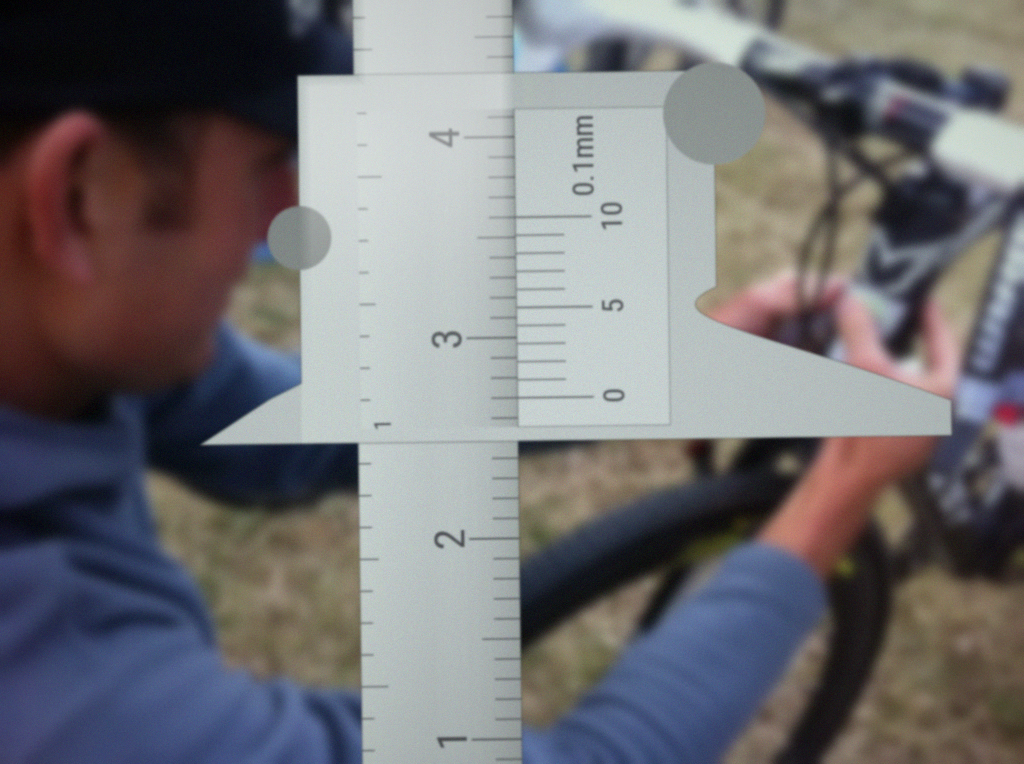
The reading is 27.0mm
